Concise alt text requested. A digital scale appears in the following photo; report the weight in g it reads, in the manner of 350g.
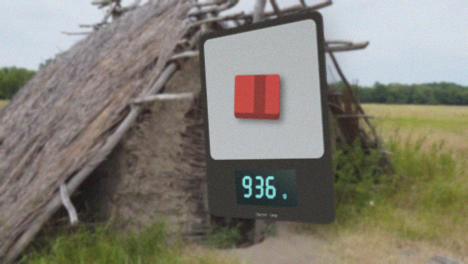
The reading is 936g
